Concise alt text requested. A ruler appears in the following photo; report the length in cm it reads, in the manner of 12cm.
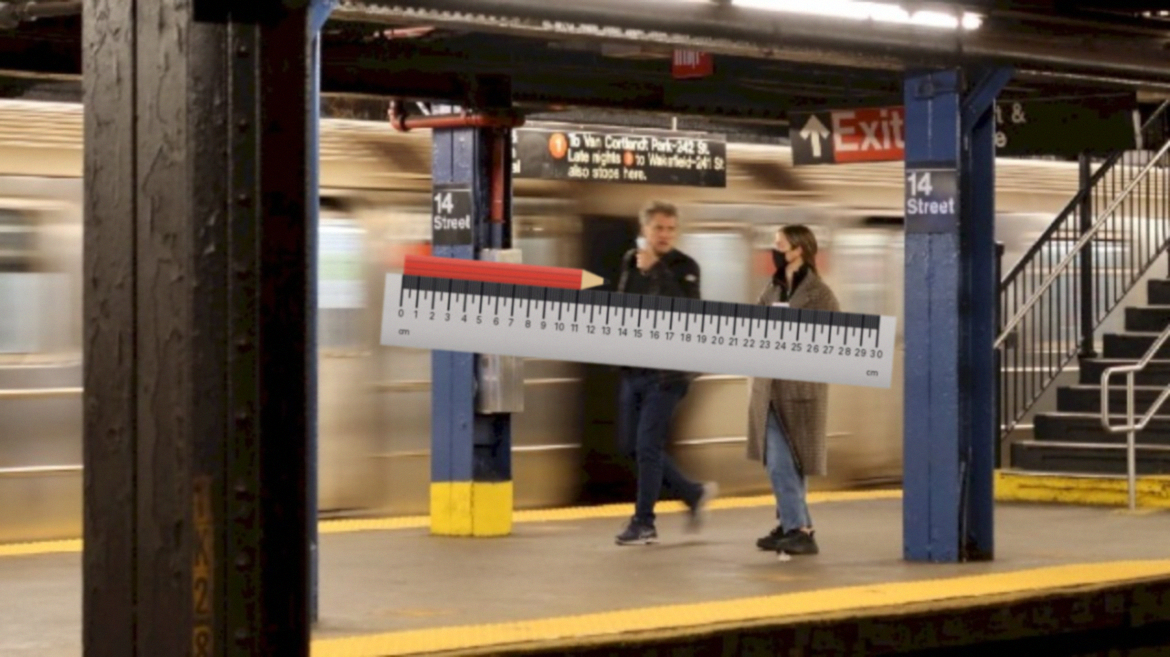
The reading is 13cm
